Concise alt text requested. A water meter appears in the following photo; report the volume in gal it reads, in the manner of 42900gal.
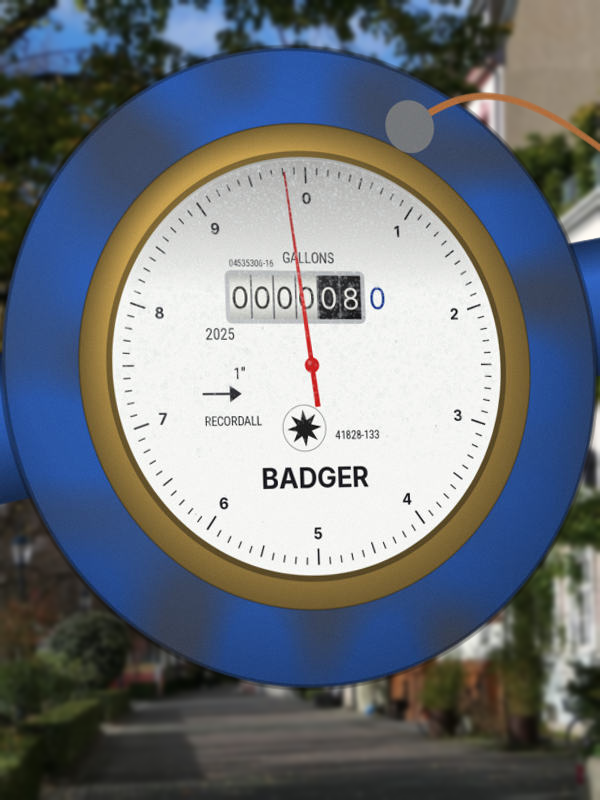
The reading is 79.8gal
